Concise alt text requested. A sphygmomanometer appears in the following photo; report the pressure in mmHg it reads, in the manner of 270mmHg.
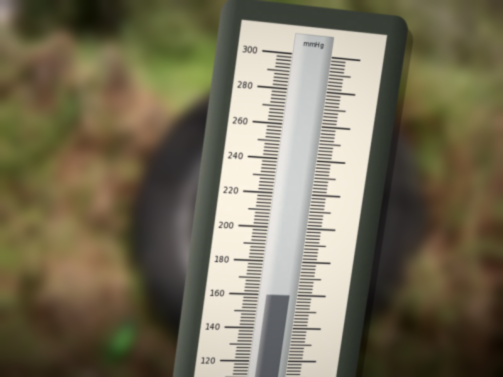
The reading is 160mmHg
